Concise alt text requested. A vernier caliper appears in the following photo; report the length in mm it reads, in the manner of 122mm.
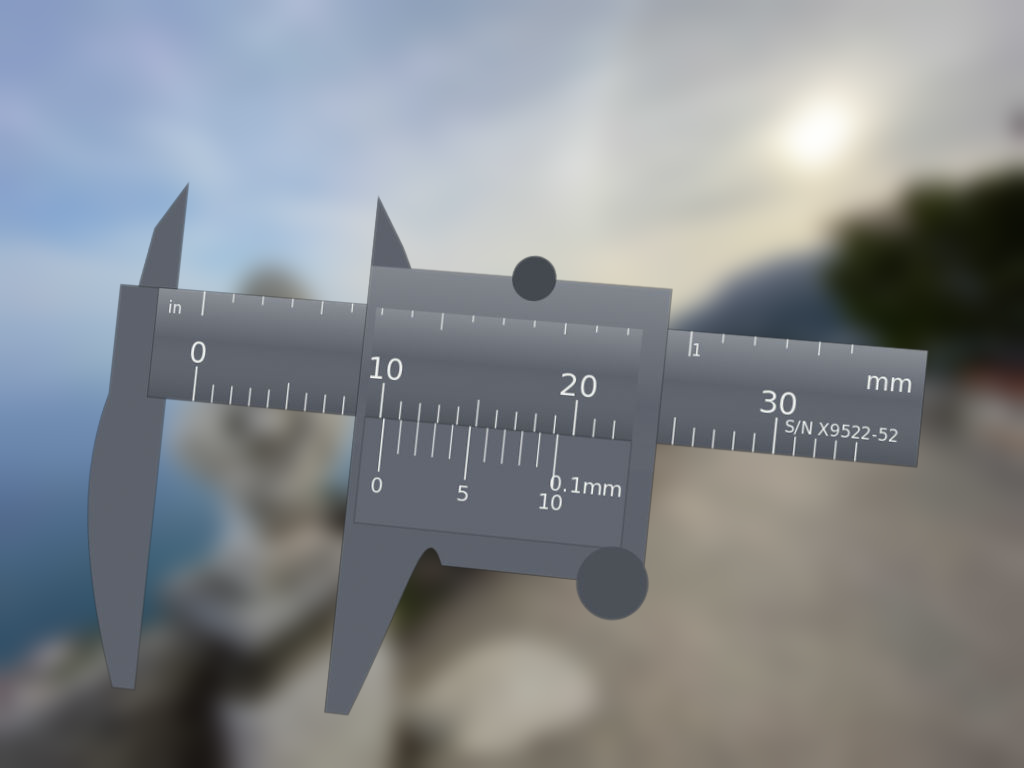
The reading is 10.2mm
